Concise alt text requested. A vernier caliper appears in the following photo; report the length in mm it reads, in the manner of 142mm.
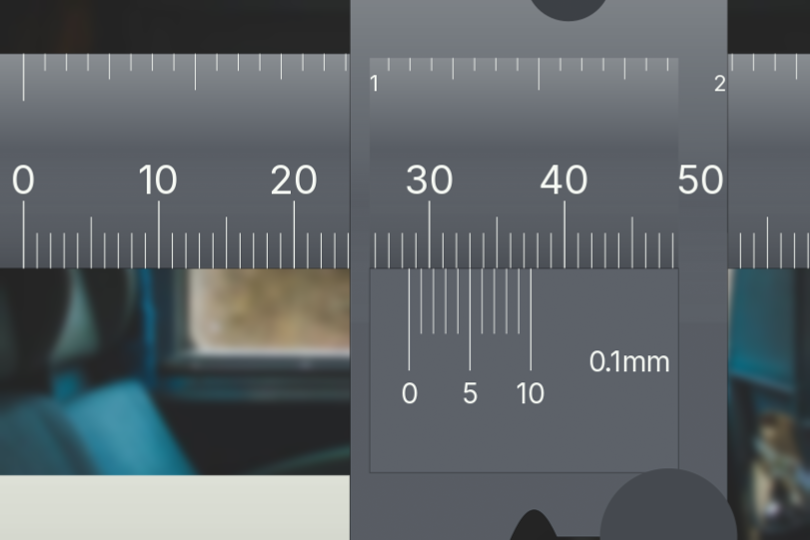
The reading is 28.5mm
